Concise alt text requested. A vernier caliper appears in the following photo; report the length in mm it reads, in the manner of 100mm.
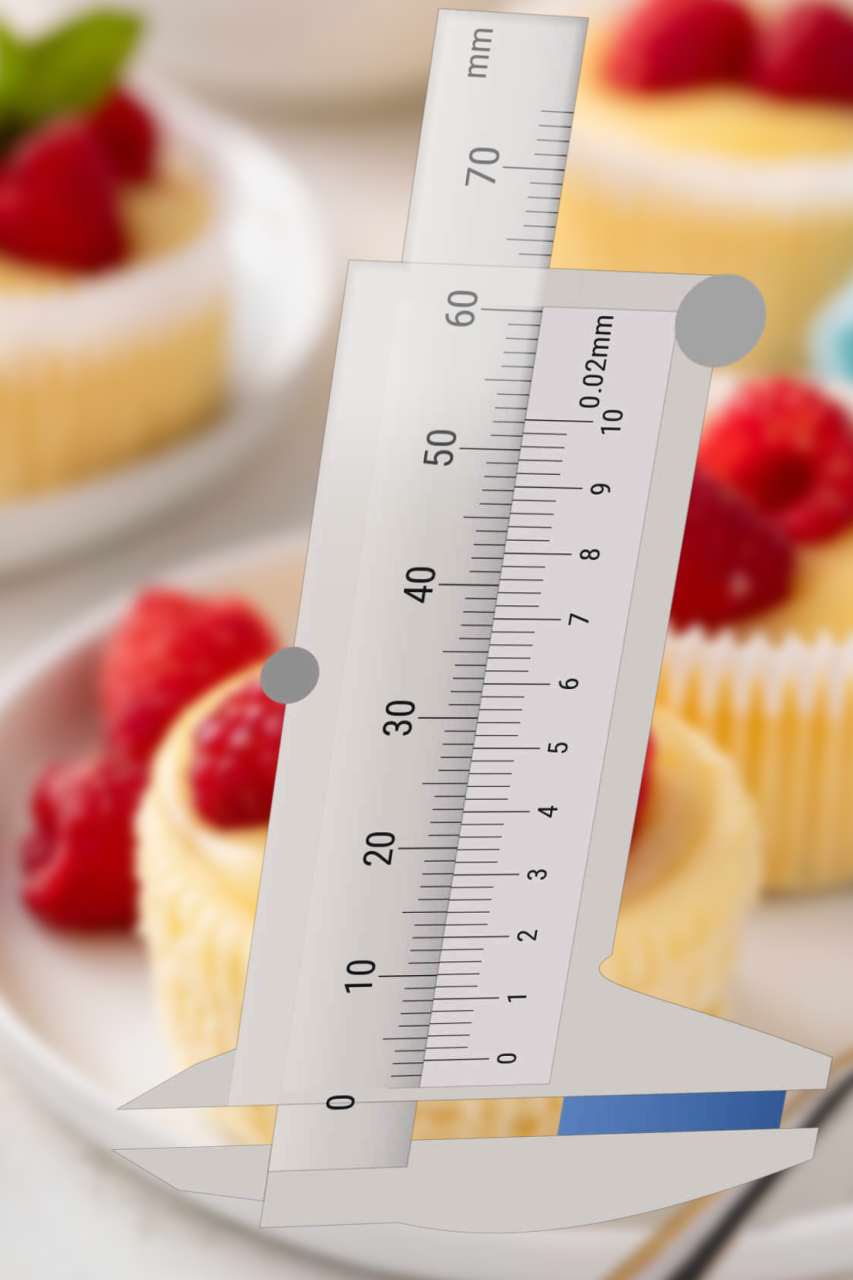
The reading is 3.2mm
